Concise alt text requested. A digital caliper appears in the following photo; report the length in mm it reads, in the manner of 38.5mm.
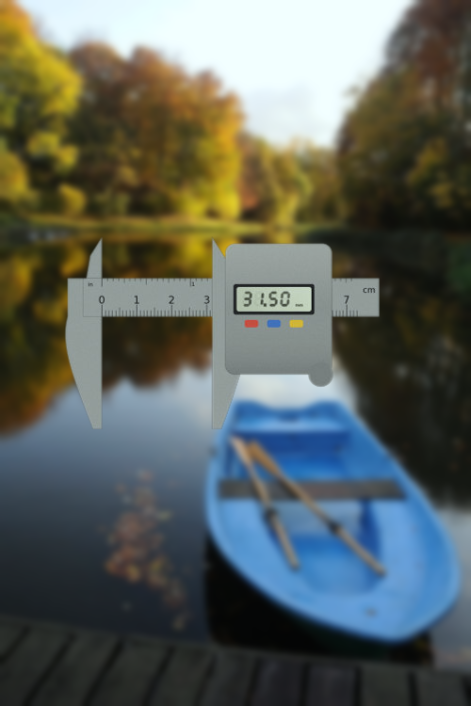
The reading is 31.50mm
